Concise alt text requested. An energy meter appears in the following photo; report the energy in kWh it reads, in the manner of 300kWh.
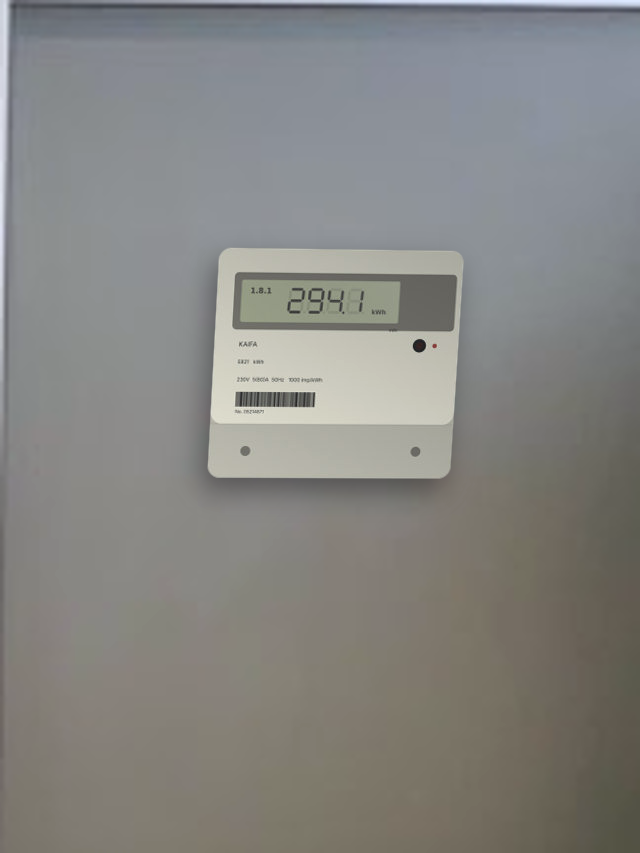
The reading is 294.1kWh
